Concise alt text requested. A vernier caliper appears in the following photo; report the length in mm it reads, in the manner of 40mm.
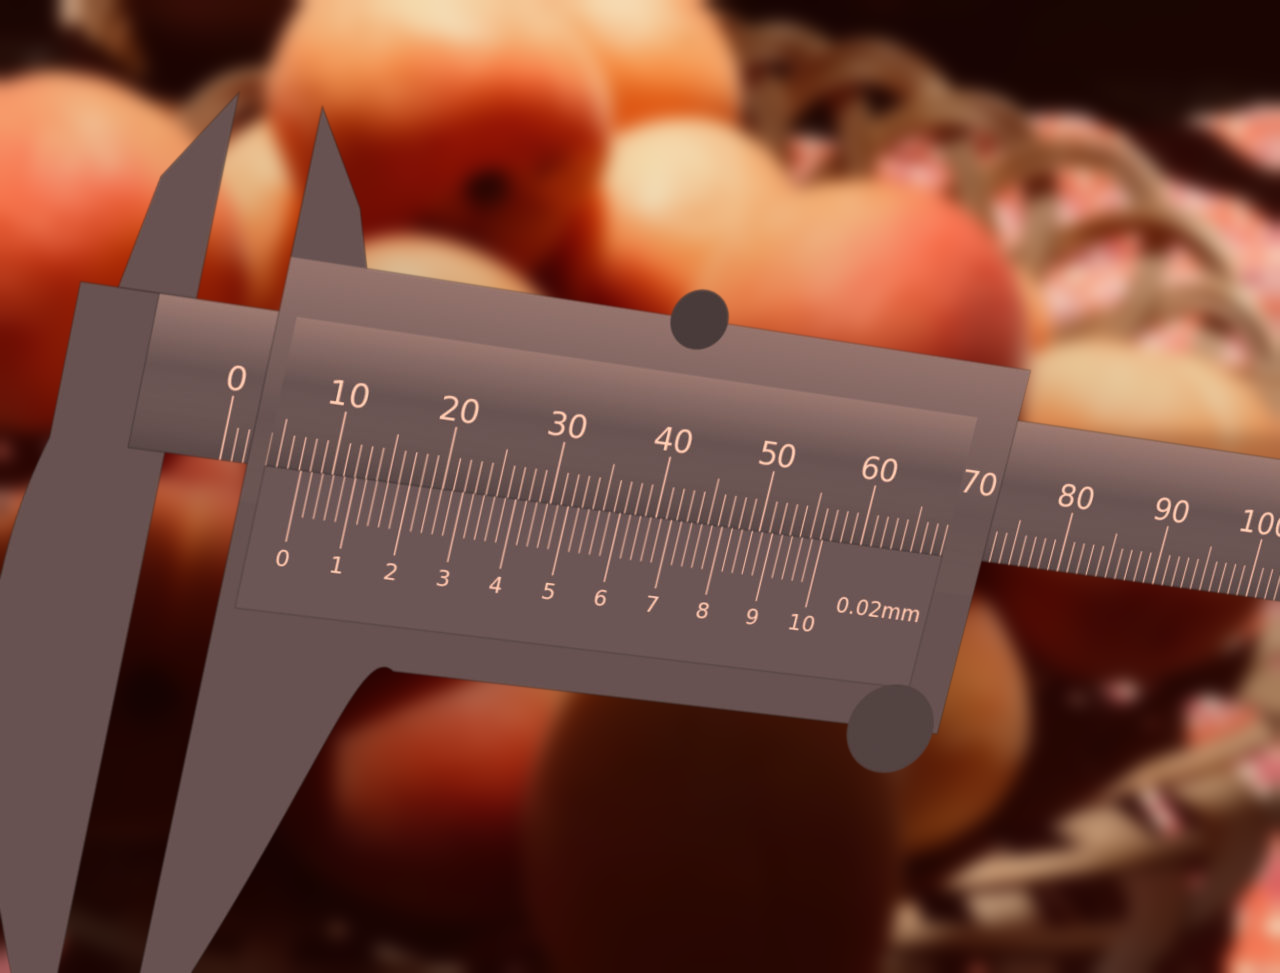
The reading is 7.2mm
